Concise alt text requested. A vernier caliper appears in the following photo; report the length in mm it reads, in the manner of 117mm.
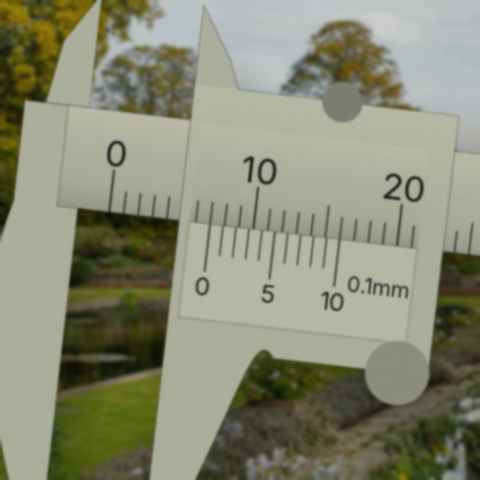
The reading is 7.0mm
